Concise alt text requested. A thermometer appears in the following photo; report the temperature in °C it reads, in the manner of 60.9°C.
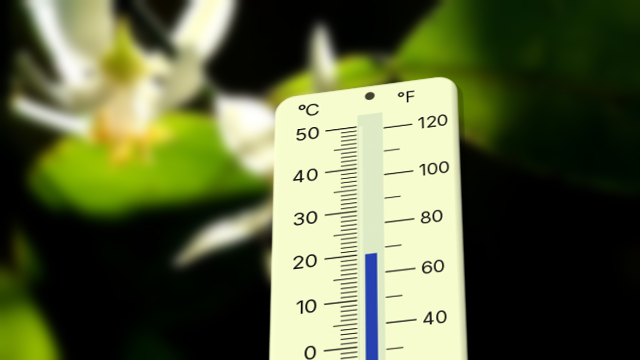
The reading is 20°C
